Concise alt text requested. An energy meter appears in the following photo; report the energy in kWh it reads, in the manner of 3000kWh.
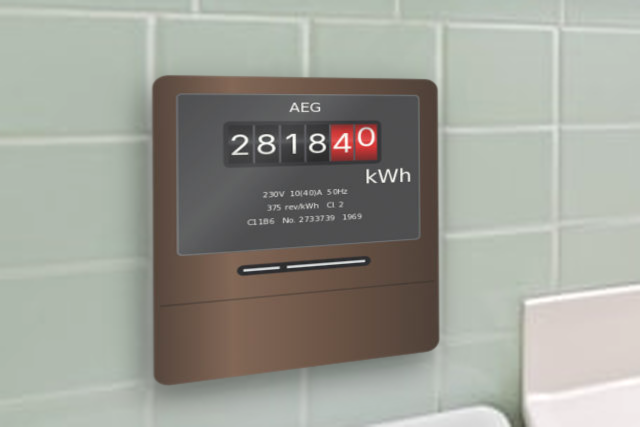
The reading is 2818.40kWh
